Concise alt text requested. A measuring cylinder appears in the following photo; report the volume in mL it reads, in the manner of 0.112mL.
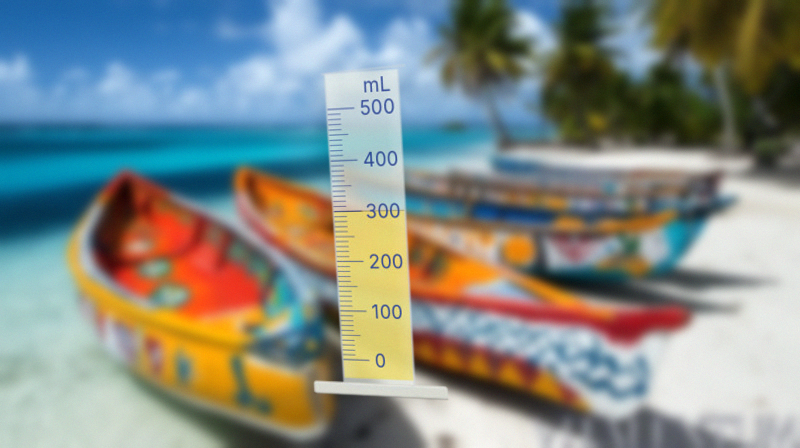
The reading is 300mL
